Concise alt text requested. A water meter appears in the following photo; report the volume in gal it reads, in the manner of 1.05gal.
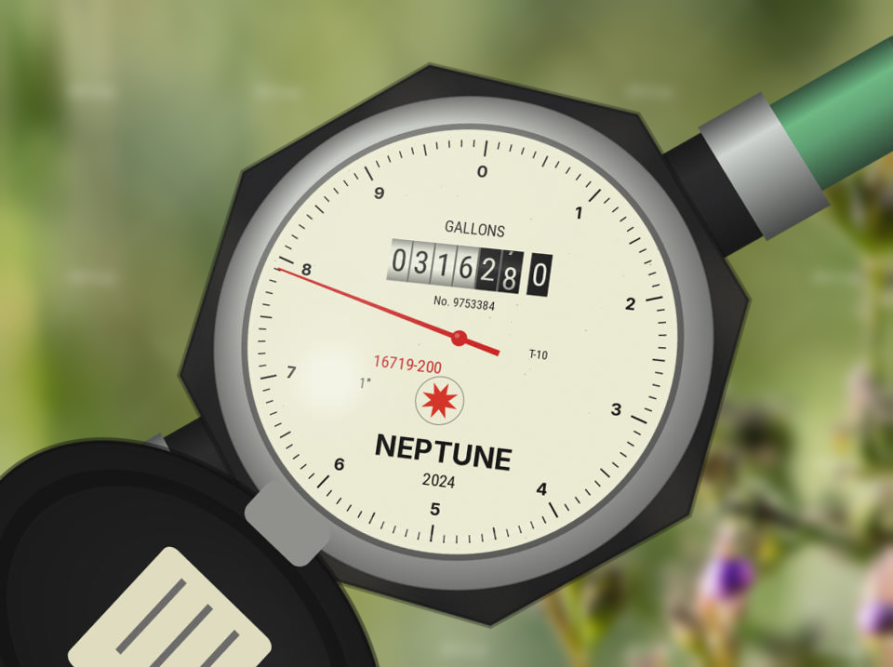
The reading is 316277.9gal
